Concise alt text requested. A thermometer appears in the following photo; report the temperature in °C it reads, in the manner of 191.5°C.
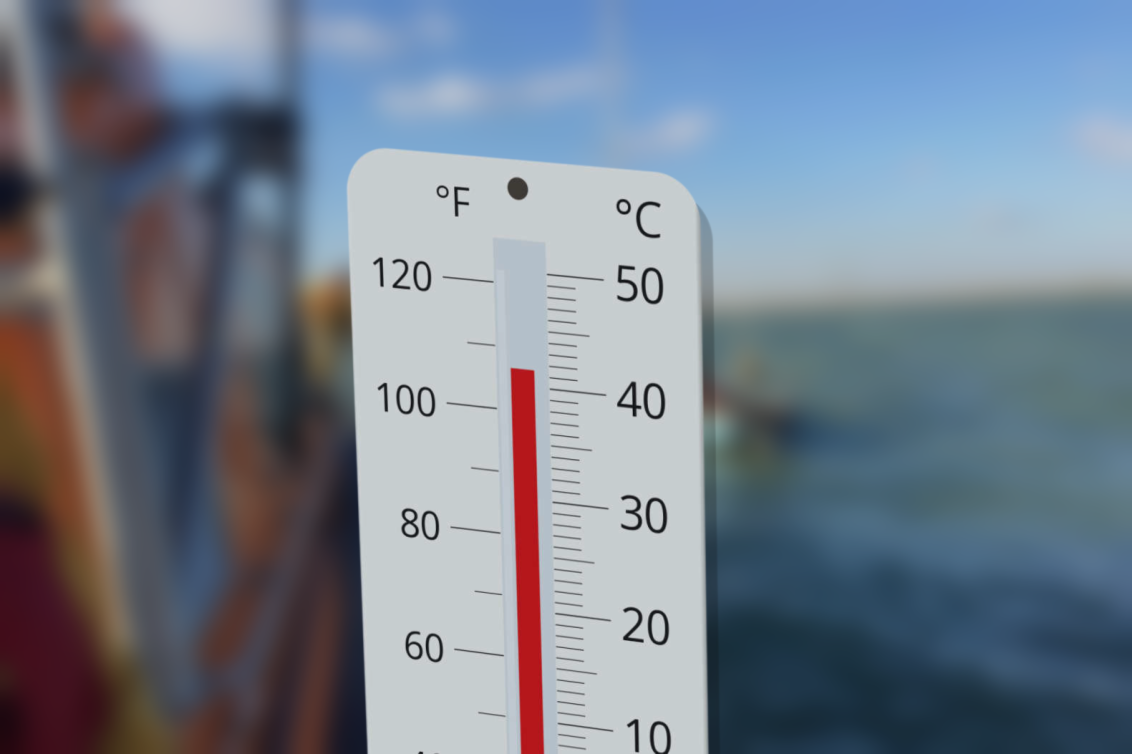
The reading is 41.5°C
